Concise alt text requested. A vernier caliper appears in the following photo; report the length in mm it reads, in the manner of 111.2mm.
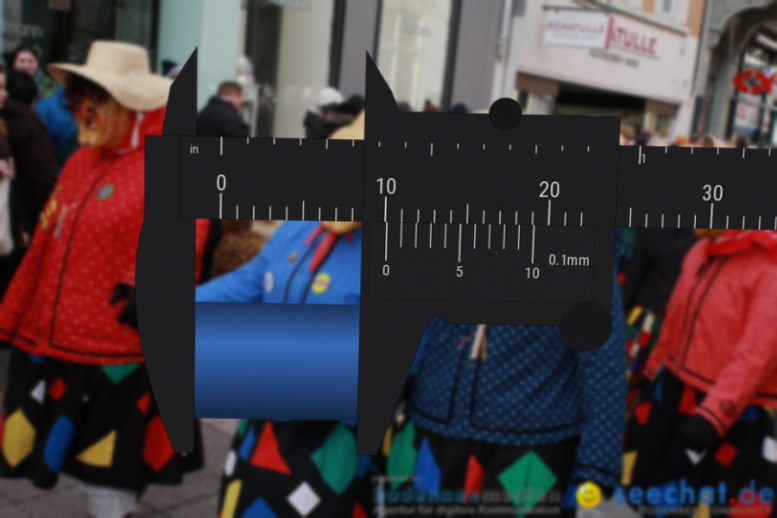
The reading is 10.1mm
